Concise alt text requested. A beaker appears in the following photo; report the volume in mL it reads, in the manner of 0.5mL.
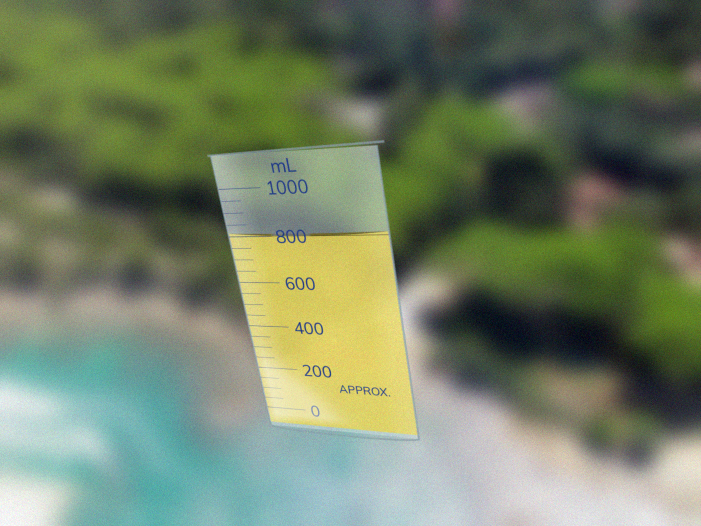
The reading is 800mL
